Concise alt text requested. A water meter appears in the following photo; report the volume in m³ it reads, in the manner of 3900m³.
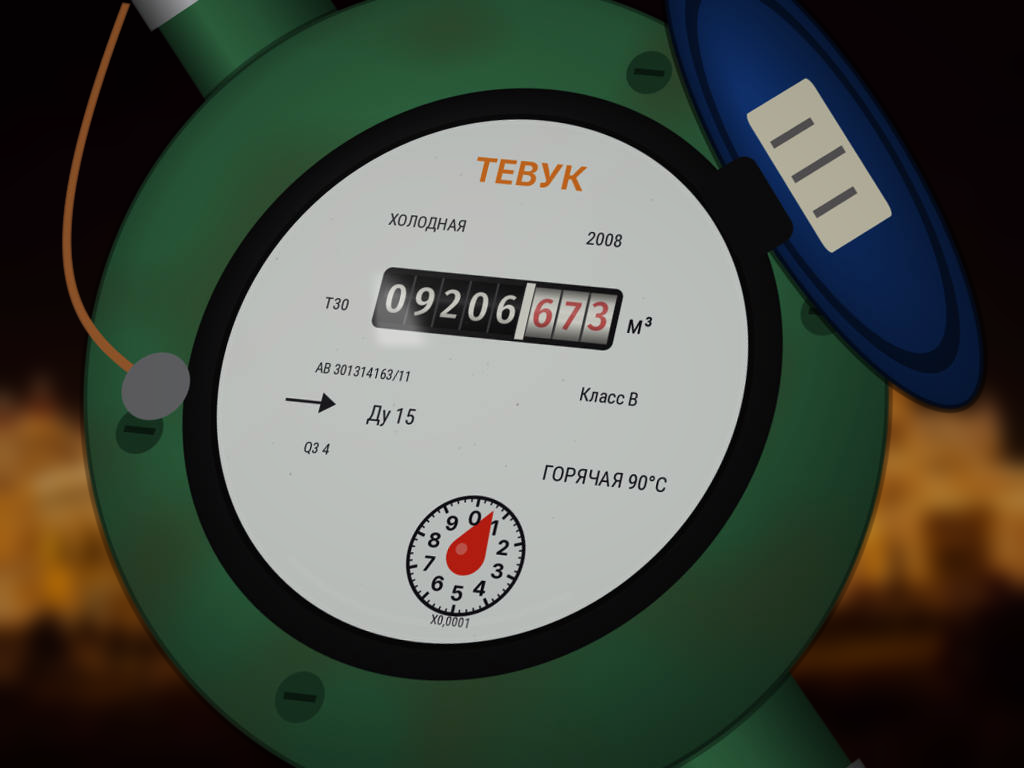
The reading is 9206.6730m³
